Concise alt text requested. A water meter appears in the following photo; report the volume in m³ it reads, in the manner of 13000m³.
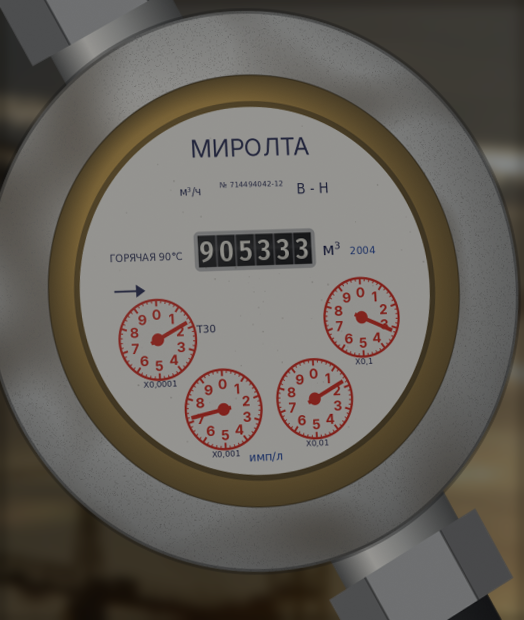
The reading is 905333.3171m³
